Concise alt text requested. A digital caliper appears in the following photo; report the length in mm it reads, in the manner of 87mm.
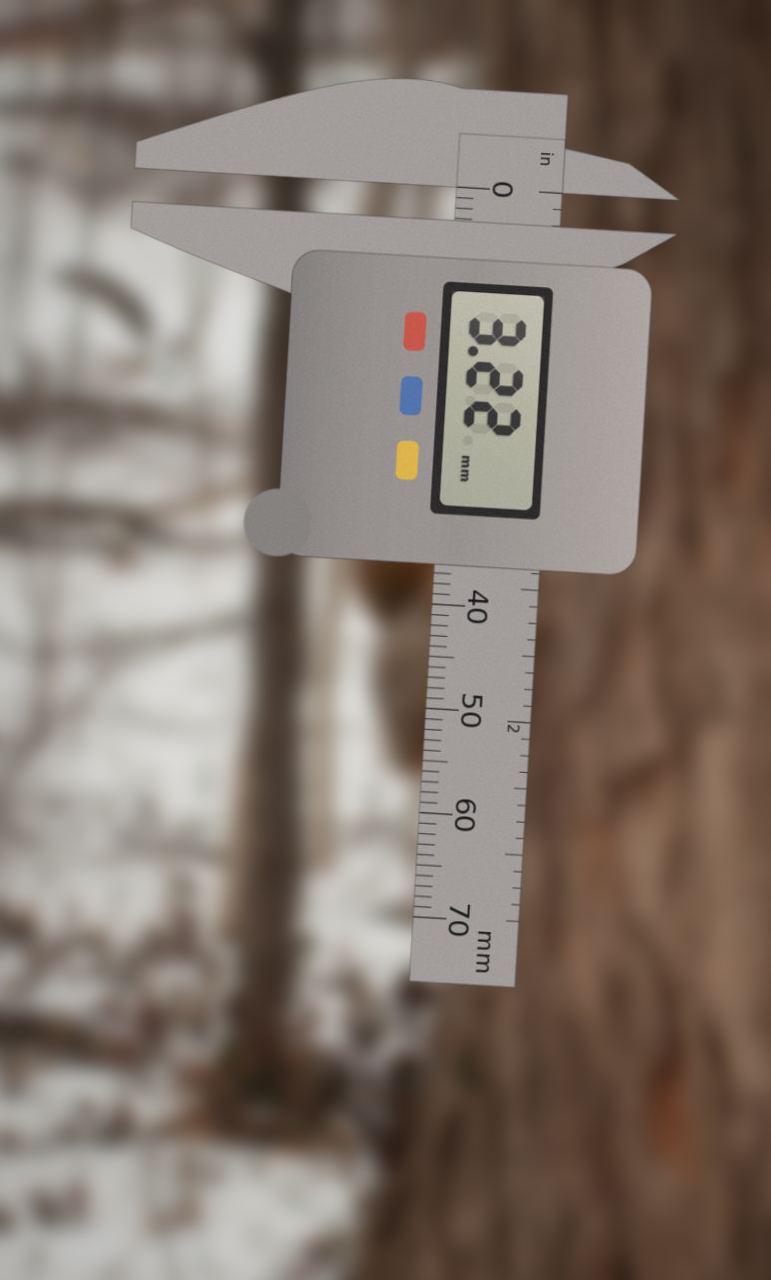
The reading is 3.22mm
